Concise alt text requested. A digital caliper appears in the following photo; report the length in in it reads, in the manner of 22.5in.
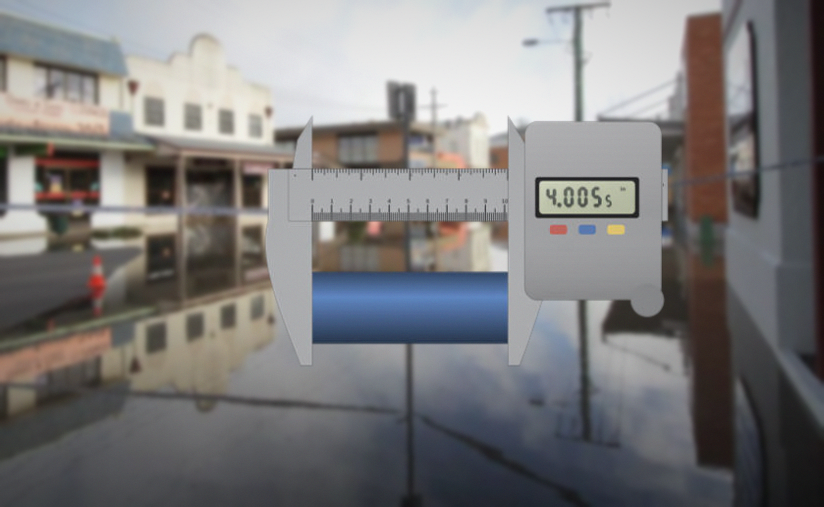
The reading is 4.0055in
